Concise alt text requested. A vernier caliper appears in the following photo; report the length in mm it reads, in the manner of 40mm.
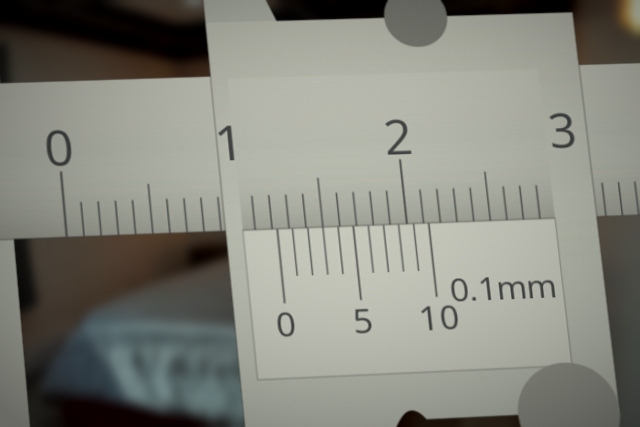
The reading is 12.3mm
